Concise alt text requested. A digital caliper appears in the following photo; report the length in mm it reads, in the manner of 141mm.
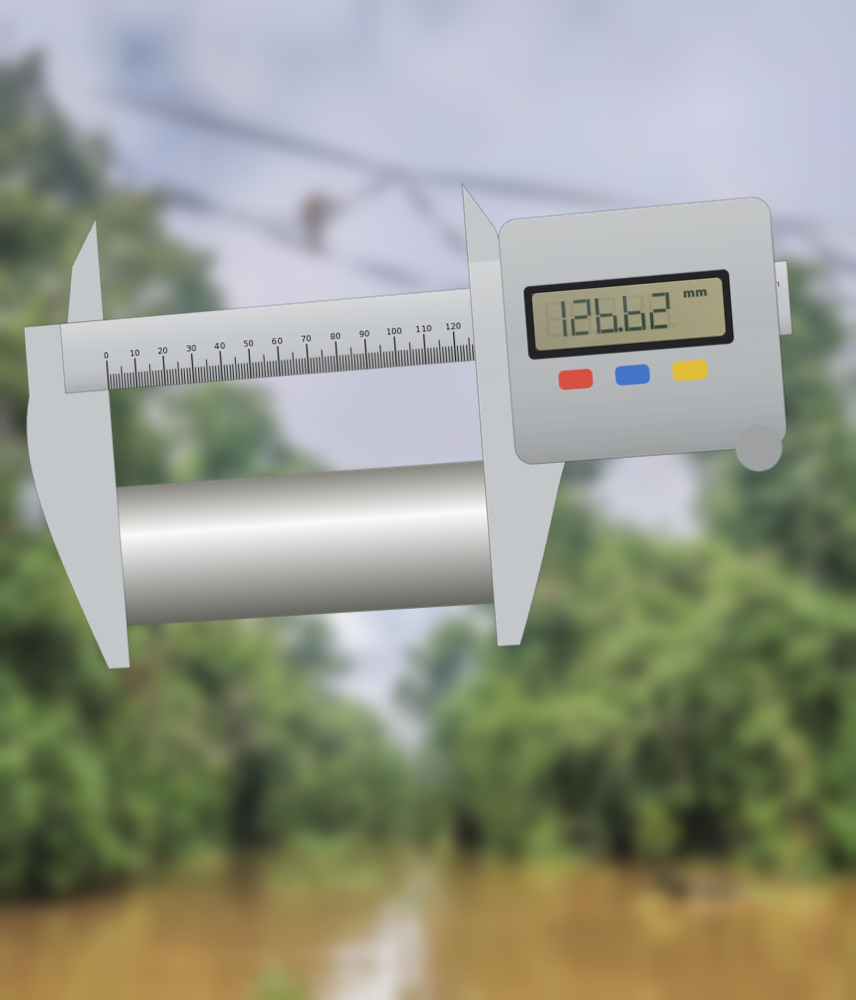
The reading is 126.62mm
